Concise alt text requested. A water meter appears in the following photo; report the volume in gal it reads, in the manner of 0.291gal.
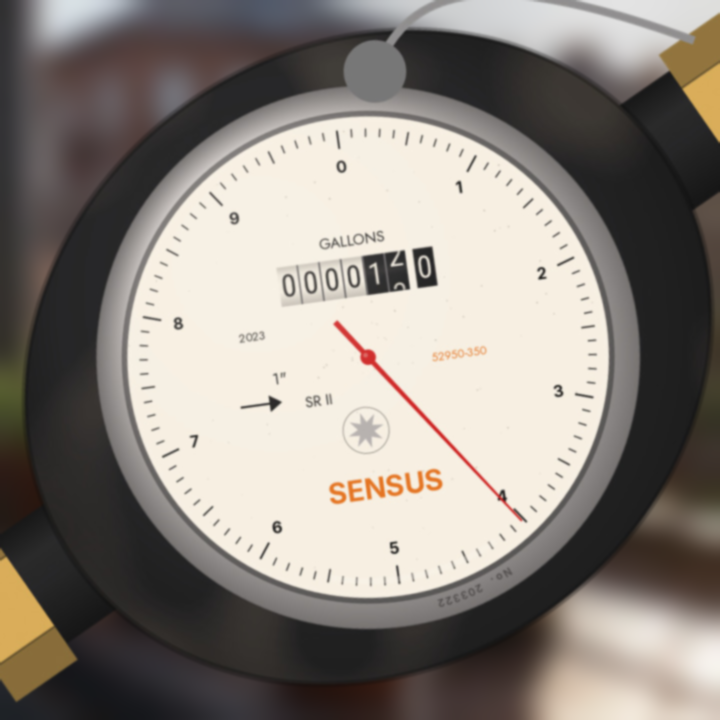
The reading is 124.0gal
